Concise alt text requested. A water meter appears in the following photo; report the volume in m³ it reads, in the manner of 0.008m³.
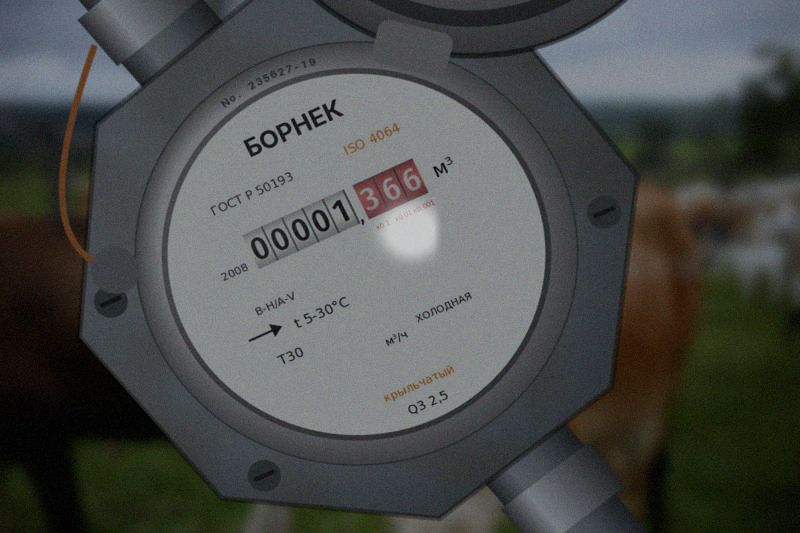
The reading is 1.366m³
